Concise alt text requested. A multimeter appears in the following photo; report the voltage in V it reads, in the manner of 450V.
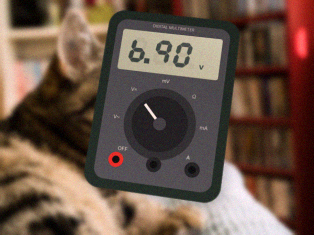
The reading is 6.90V
